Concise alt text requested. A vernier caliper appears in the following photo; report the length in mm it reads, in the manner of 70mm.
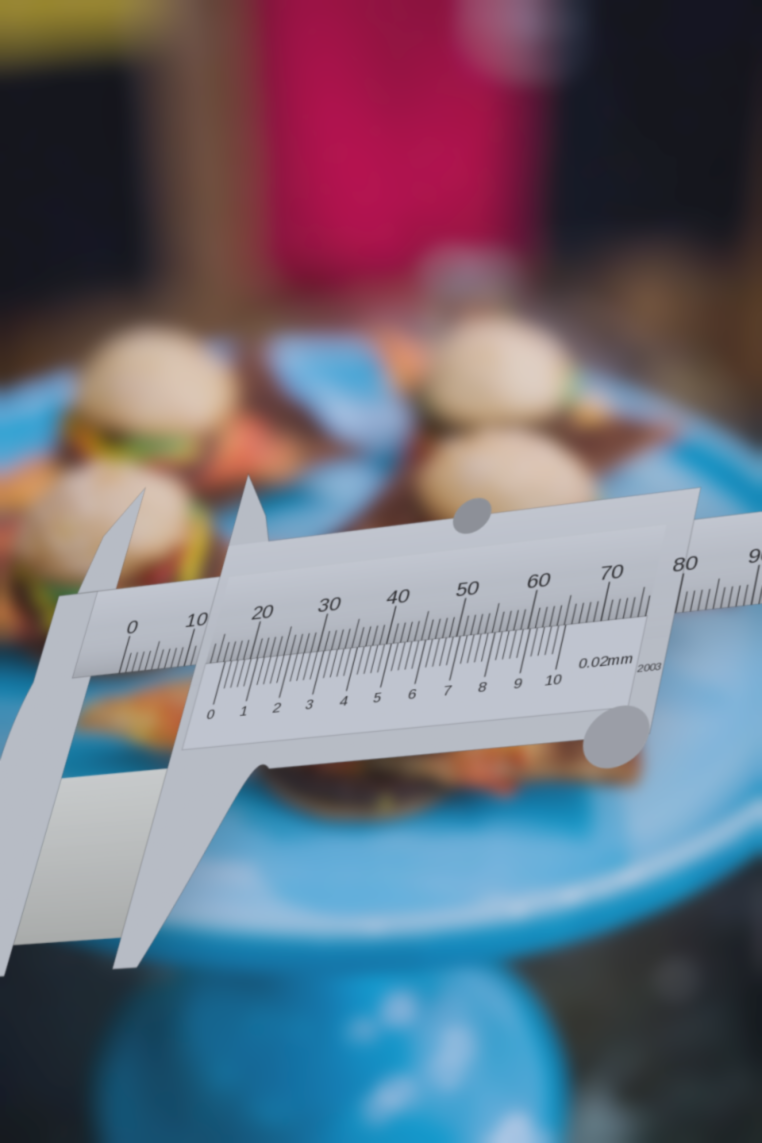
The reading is 16.2mm
